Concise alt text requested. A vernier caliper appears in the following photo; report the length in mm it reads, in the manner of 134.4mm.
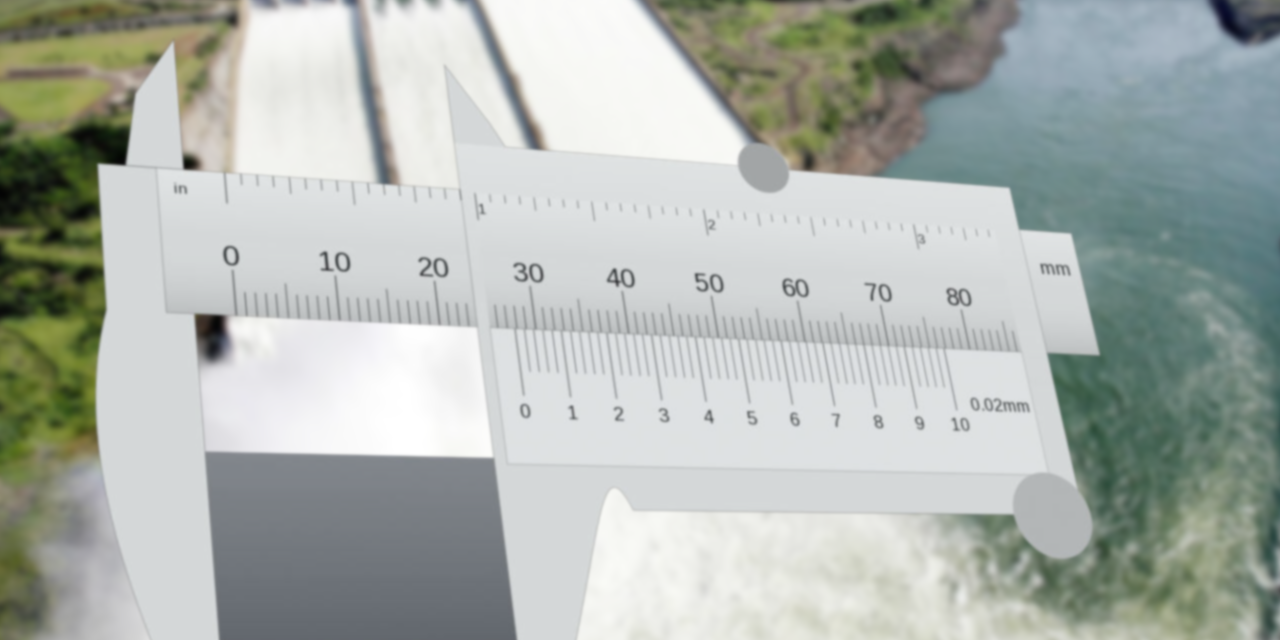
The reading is 27.8mm
